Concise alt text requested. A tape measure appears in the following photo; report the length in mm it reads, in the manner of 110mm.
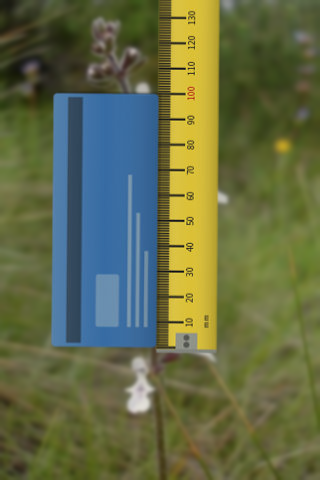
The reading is 100mm
